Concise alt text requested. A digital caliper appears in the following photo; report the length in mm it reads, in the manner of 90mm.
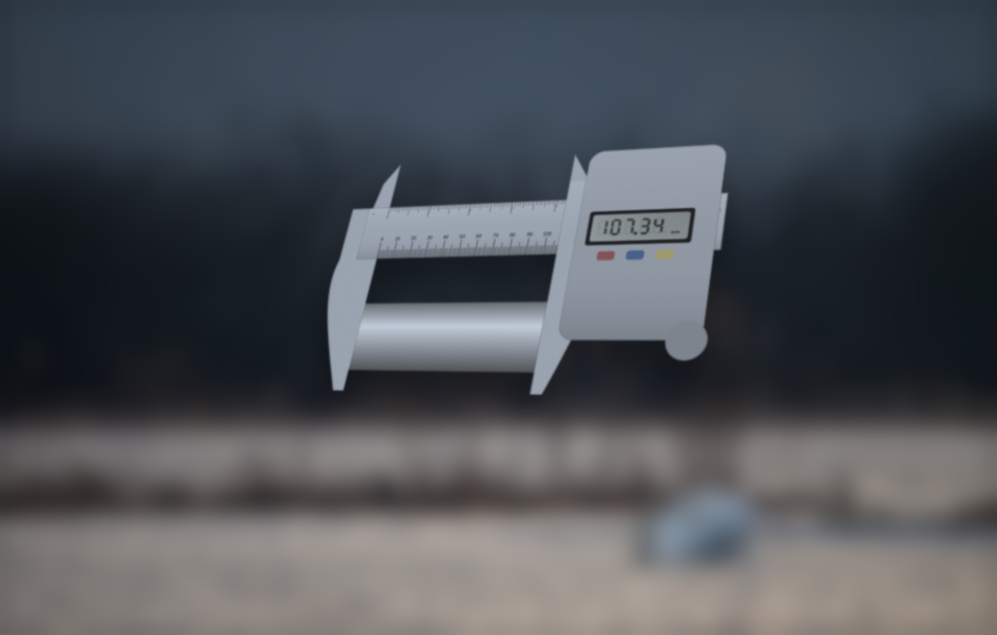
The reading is 107.34mm
